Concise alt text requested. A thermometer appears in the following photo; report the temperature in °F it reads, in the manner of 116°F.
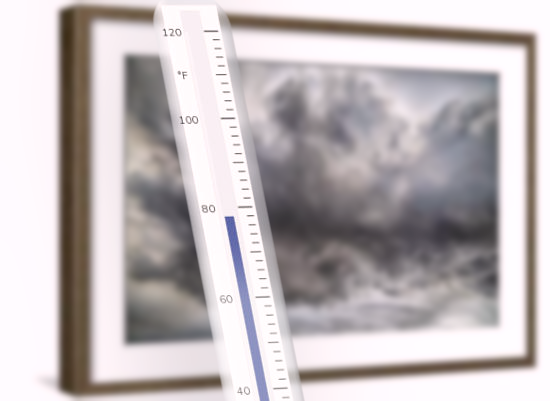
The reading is 78°F
